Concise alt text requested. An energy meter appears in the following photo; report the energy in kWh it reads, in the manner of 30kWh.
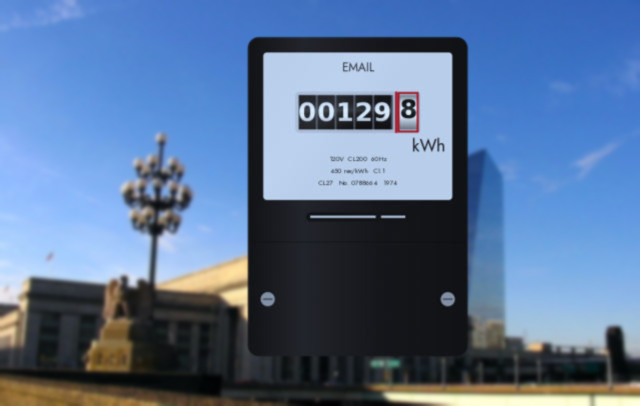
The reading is 129.8kWh
